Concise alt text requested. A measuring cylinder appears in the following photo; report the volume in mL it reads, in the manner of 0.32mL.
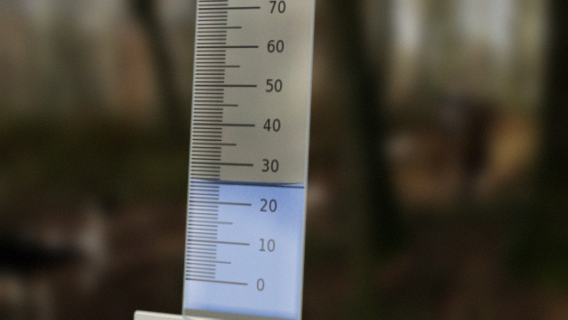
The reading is 25mL
